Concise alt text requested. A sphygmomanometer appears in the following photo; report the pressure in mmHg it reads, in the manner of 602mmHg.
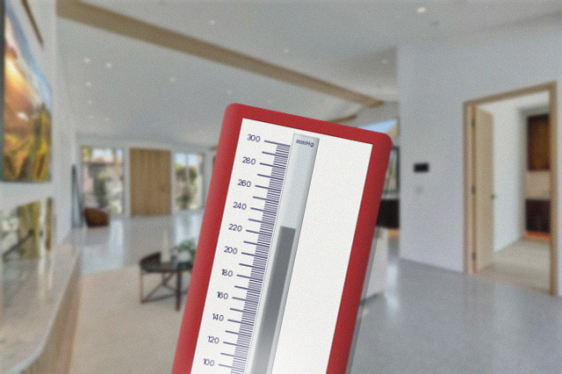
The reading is 230mmHg
